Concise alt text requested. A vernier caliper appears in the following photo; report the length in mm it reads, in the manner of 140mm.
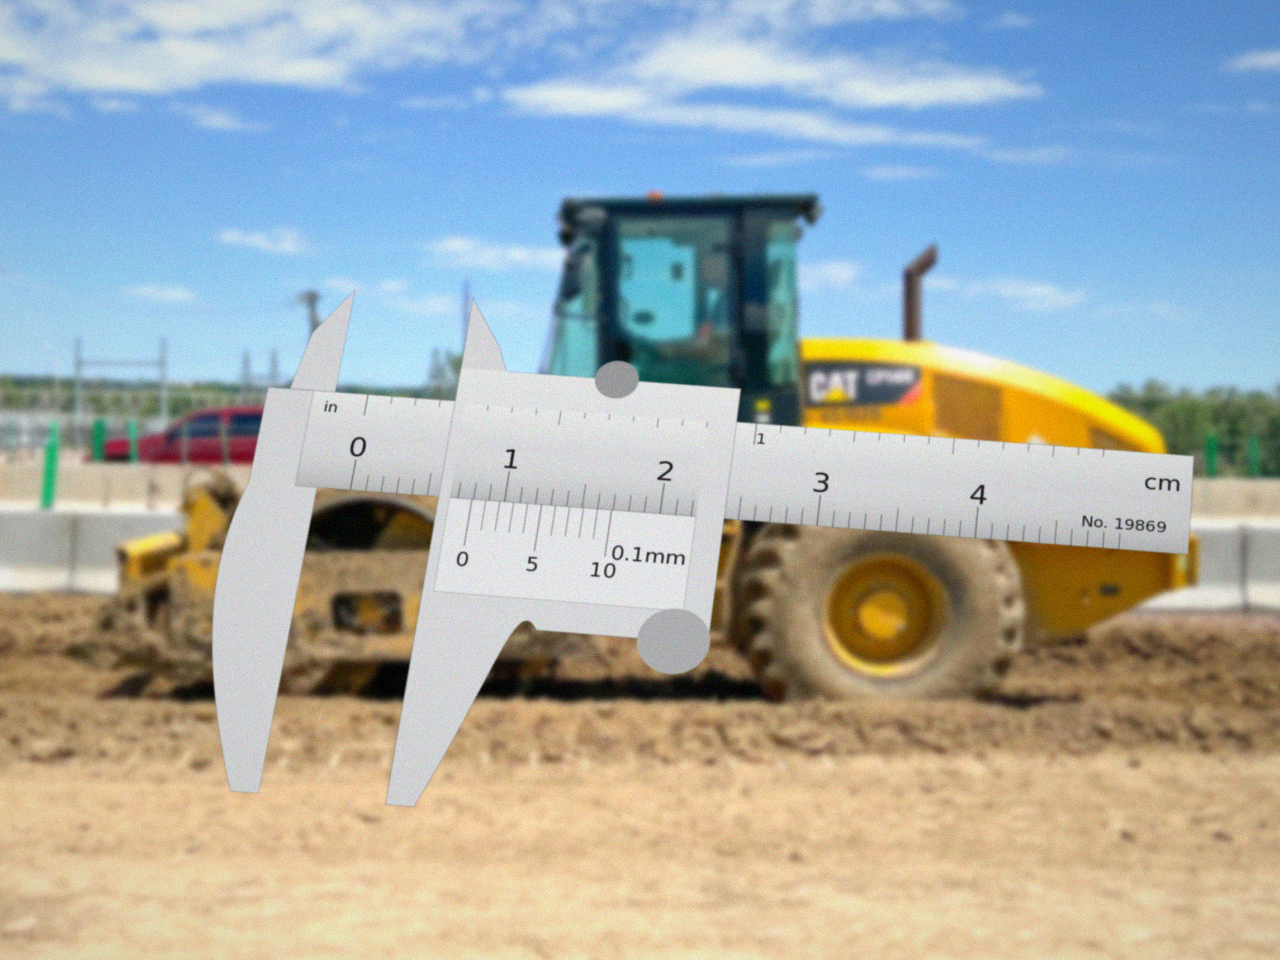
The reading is 7.9mm
